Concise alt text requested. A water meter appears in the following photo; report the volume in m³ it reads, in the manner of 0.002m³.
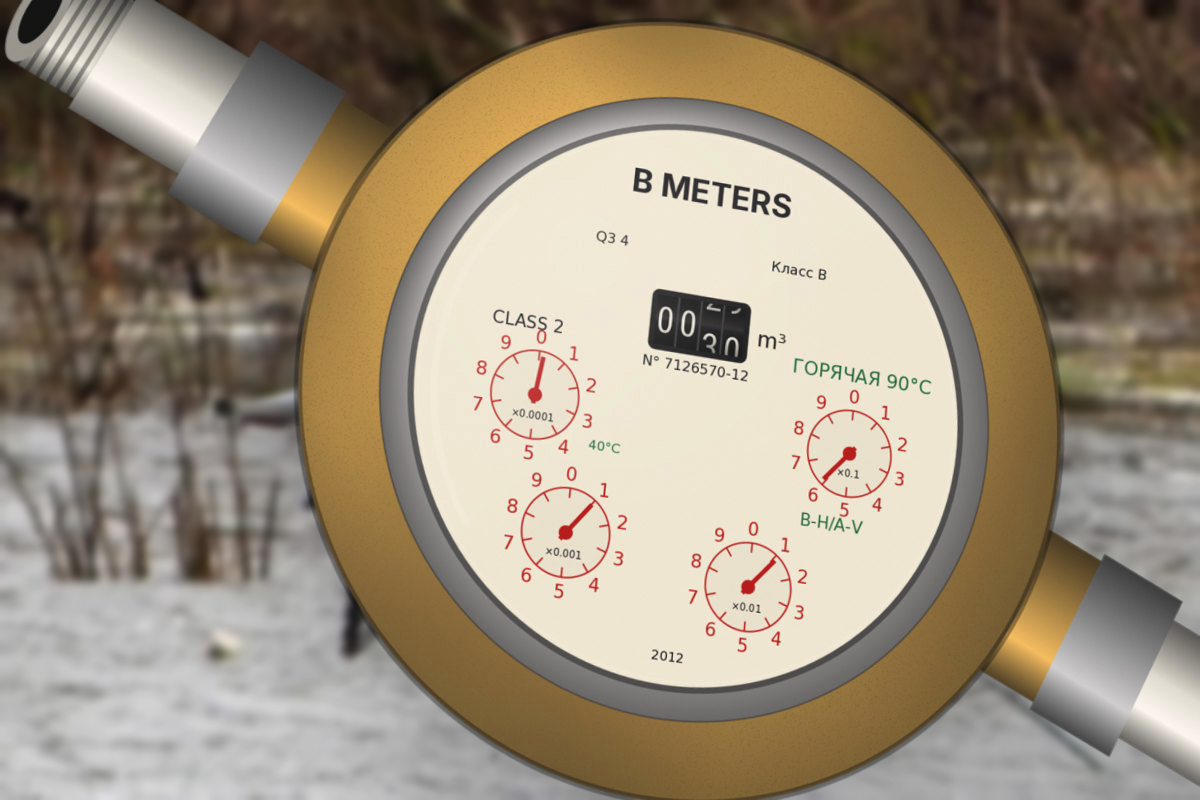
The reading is 29.6110m³
